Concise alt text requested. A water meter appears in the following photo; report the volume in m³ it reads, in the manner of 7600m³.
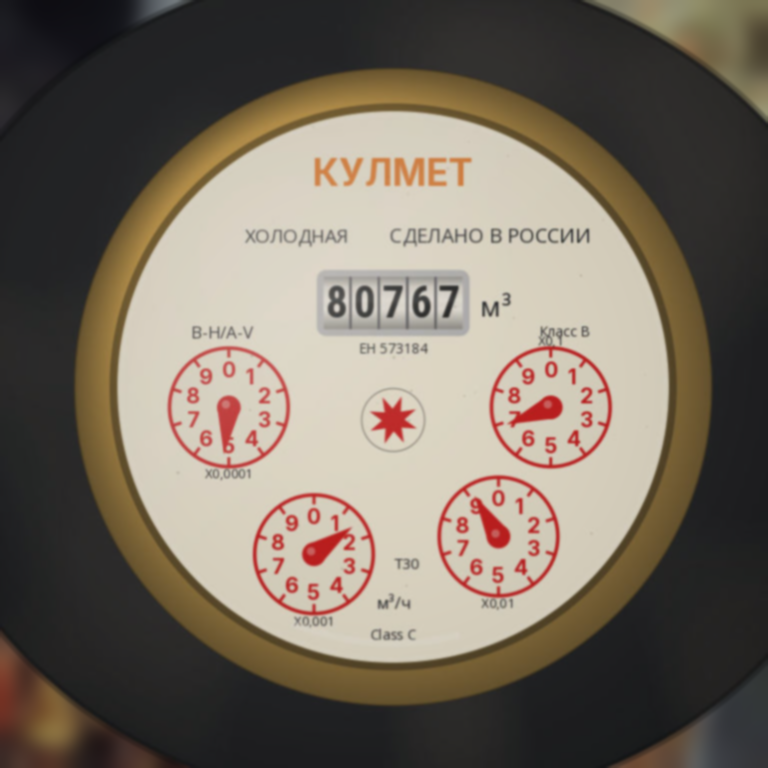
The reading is 80767.6915m³
